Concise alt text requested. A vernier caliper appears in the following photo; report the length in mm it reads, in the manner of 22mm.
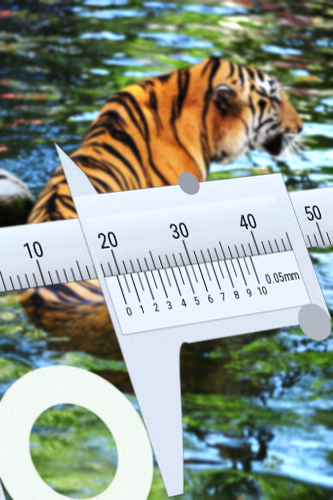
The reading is 19.6mm
